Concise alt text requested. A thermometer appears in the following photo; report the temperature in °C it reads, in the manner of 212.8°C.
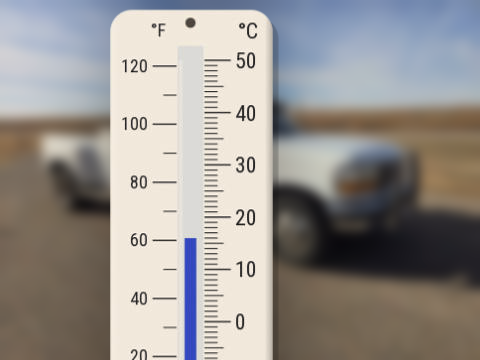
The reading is 16°C
